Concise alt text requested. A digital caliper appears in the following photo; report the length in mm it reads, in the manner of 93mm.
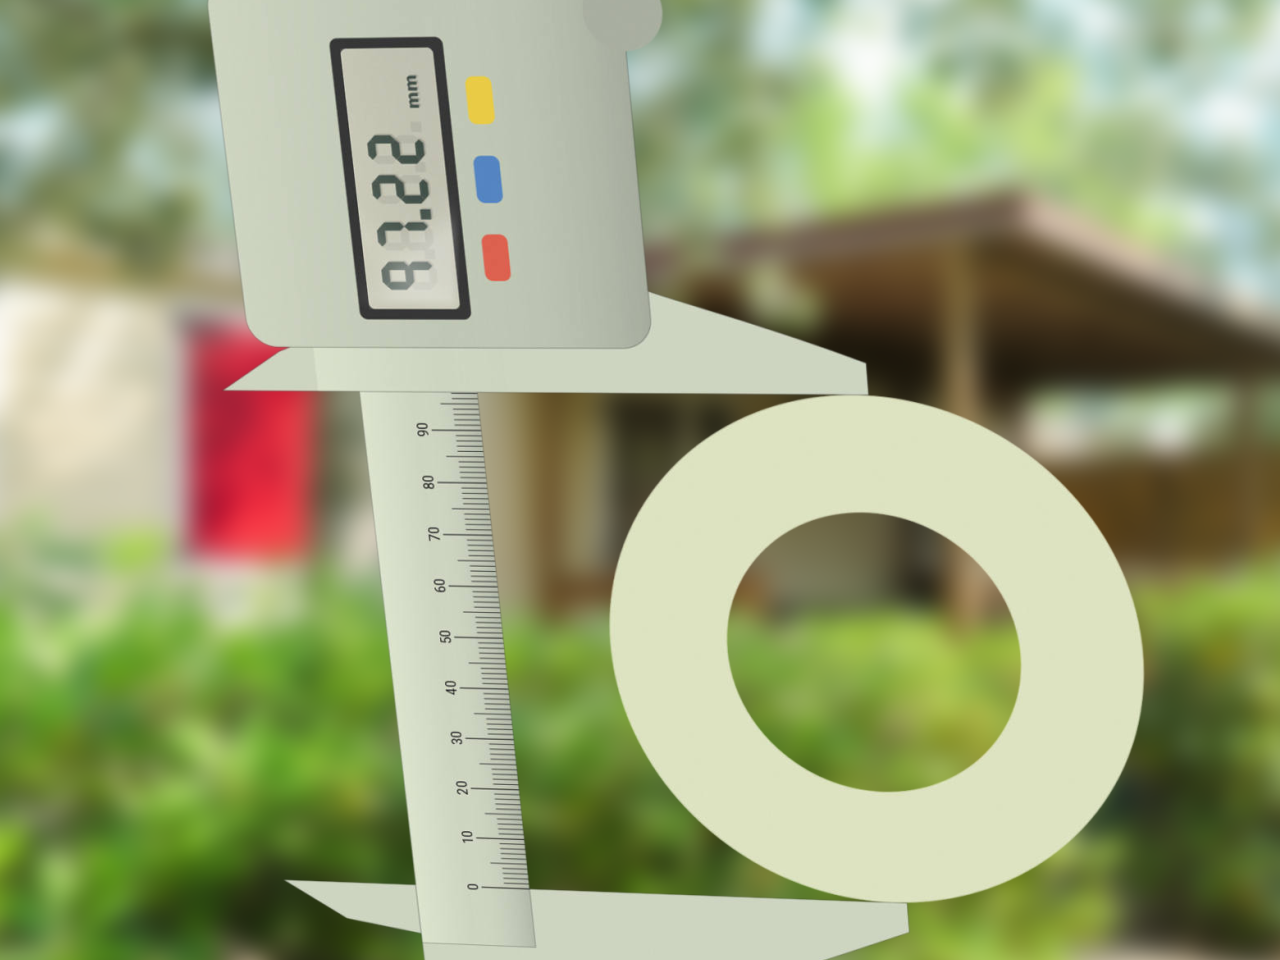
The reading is 97.22mm
